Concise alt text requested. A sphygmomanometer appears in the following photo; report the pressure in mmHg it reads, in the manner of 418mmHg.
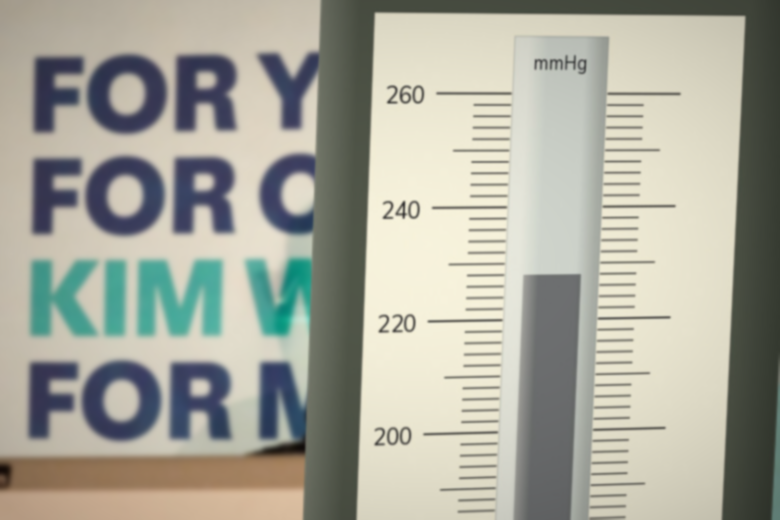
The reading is 228mmHg
